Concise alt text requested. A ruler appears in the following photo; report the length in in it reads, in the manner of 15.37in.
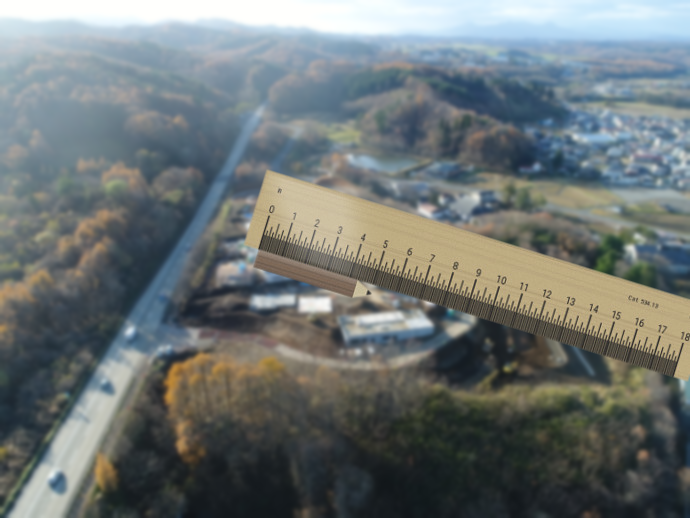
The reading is 5in
